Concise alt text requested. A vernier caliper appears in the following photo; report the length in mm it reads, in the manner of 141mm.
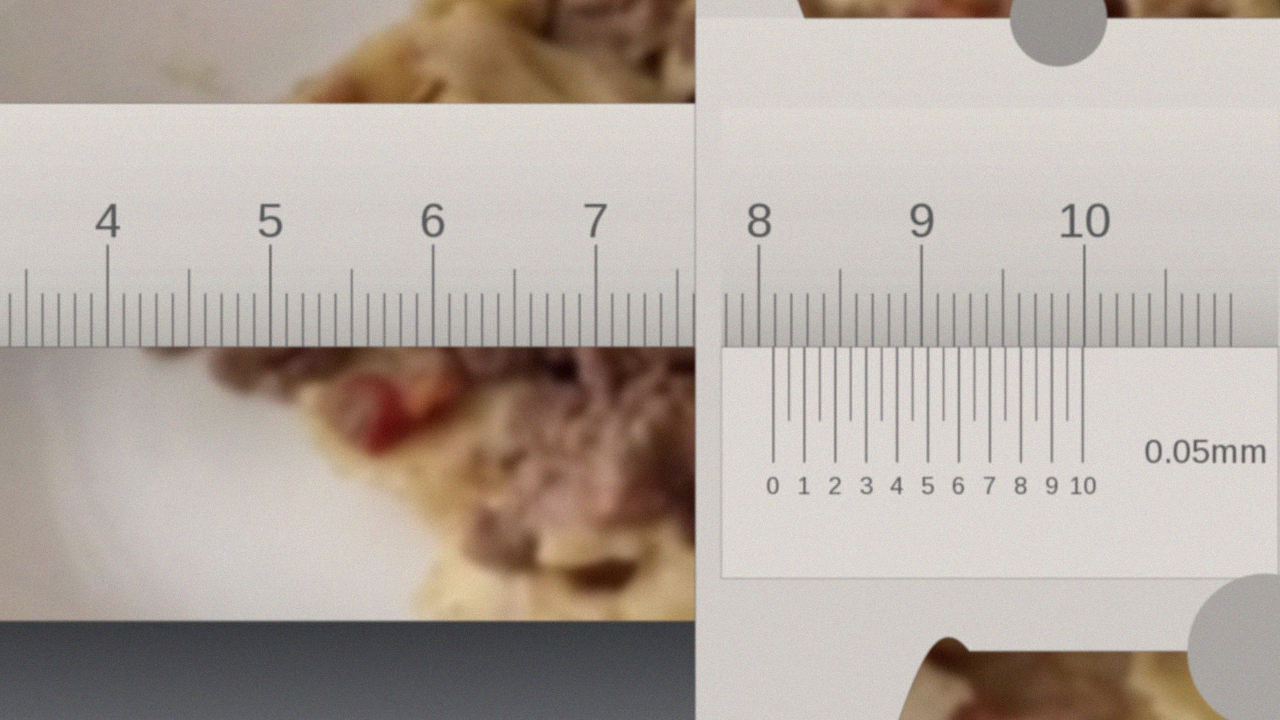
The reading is 80.9mm
